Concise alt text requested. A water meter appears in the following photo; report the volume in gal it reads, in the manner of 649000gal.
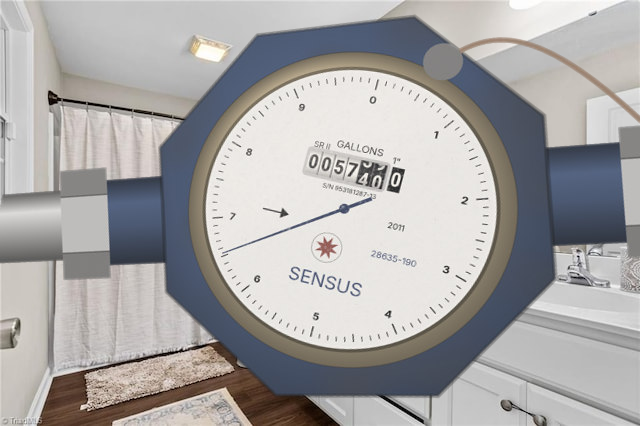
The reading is 57396.5gal
